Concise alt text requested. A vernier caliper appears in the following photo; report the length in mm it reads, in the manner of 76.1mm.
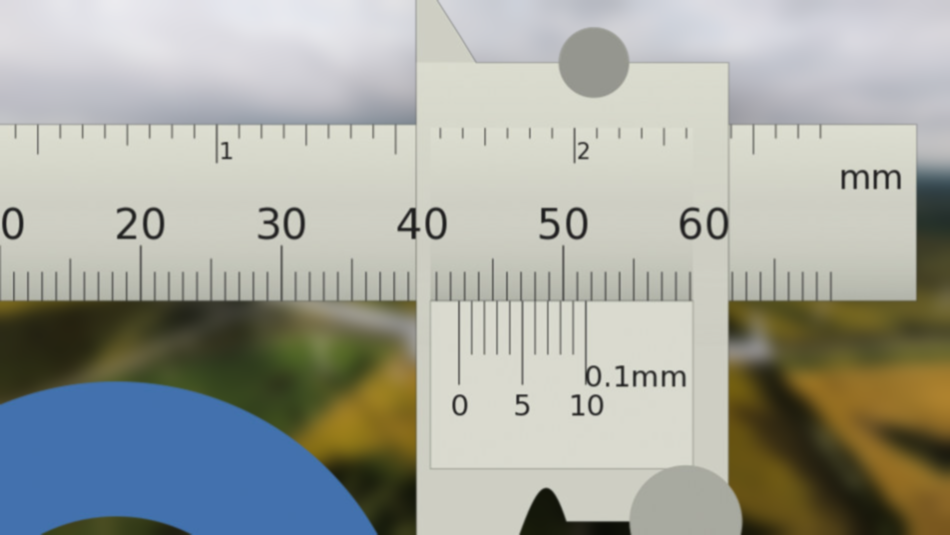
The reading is 42.6mm
